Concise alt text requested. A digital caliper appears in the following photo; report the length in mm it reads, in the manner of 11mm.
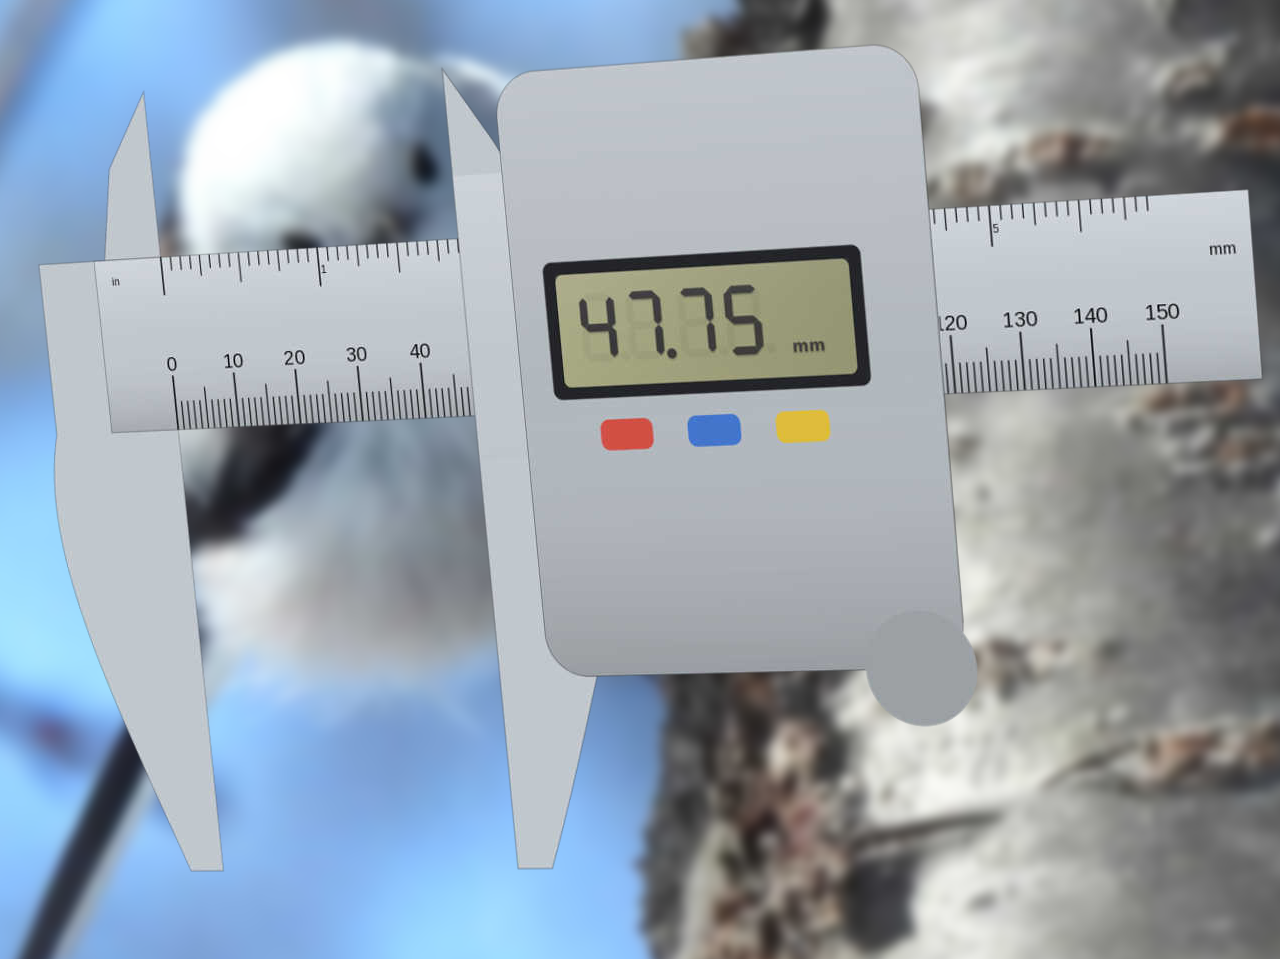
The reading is 47.75mm
